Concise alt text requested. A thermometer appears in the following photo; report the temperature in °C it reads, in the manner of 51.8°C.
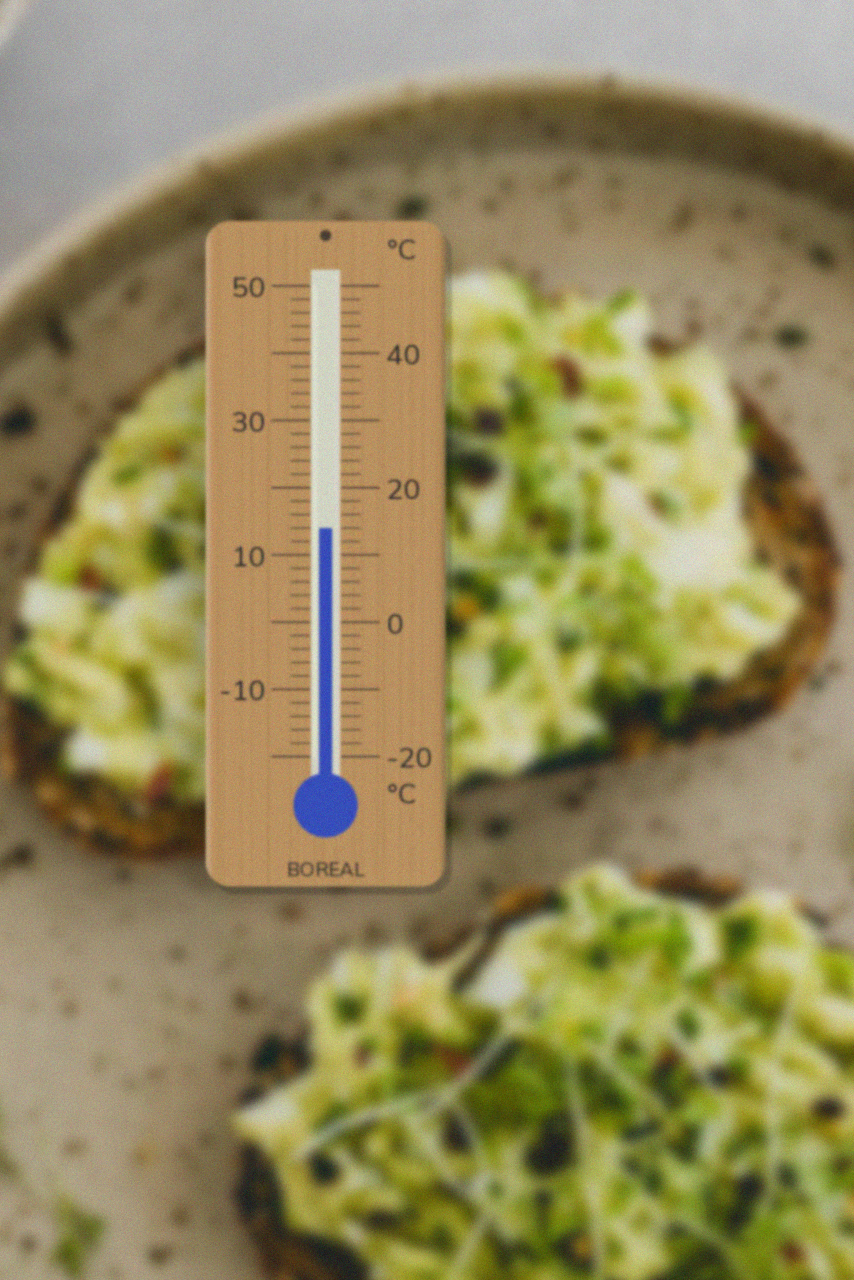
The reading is 14°C
